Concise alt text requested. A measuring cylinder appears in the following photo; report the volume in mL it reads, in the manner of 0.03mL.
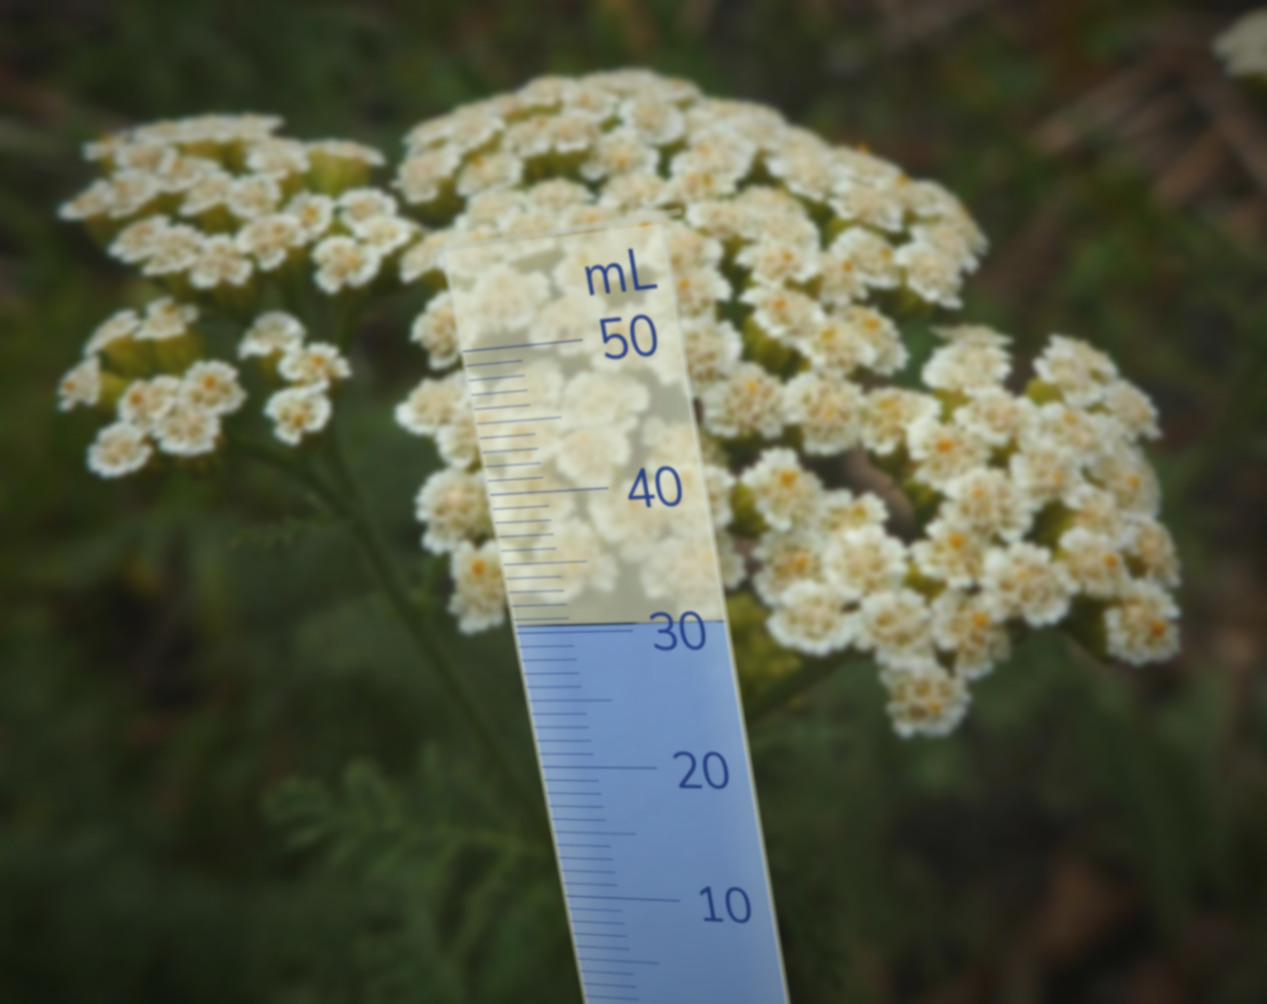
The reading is 30.5mL
